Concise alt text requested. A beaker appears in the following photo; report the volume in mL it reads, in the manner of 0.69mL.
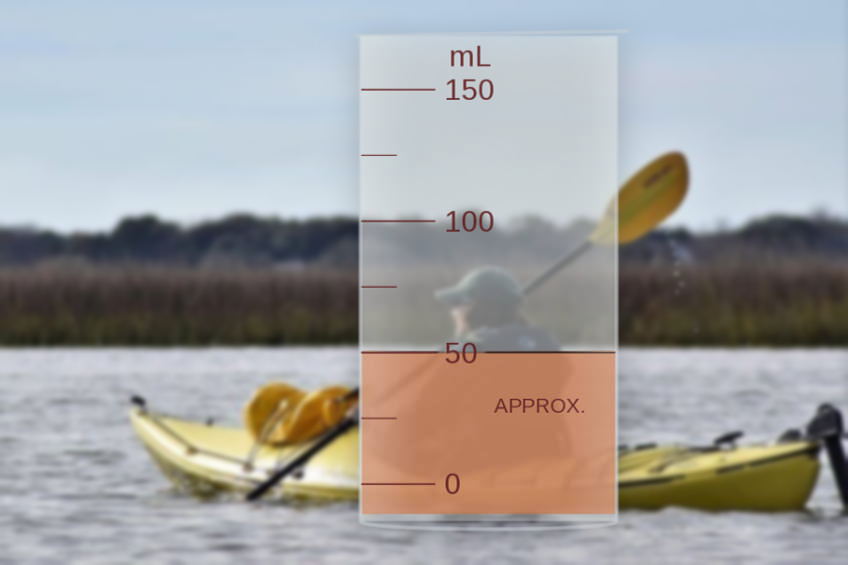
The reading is 50mL
